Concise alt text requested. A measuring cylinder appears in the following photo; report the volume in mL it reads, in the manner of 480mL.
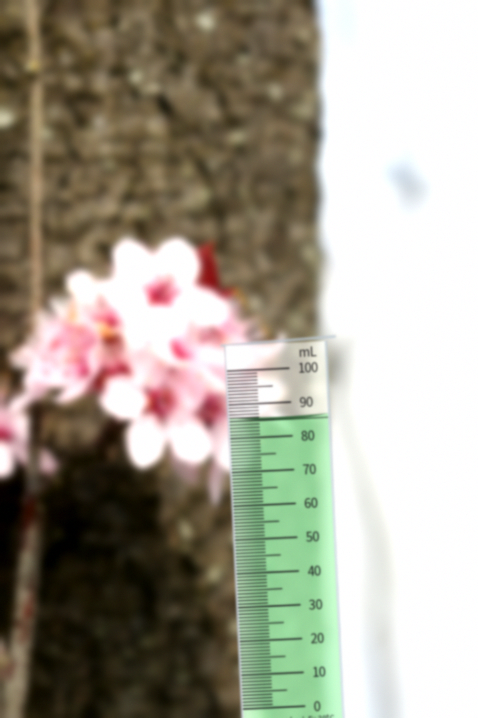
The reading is 85mL
